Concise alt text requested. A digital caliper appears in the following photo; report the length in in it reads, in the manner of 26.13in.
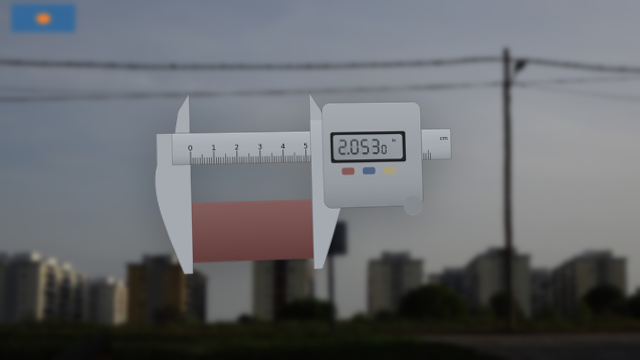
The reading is 2.0530in
